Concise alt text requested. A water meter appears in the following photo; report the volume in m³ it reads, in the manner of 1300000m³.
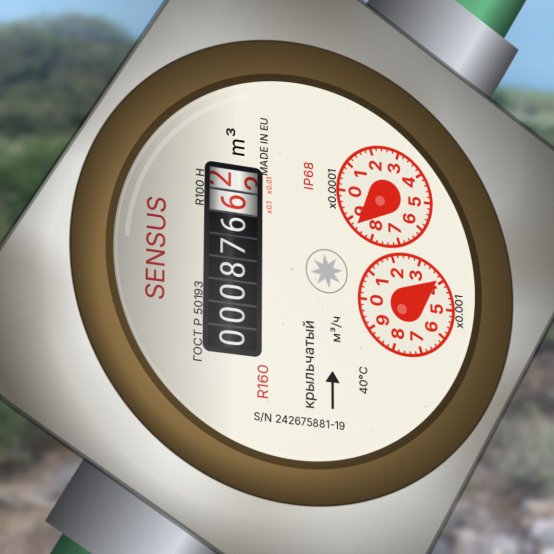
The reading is 876.6238m³
